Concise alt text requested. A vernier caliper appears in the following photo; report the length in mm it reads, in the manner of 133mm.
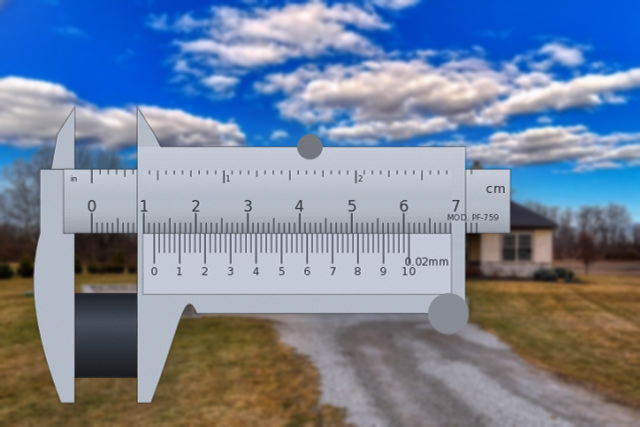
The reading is 12.0mm
